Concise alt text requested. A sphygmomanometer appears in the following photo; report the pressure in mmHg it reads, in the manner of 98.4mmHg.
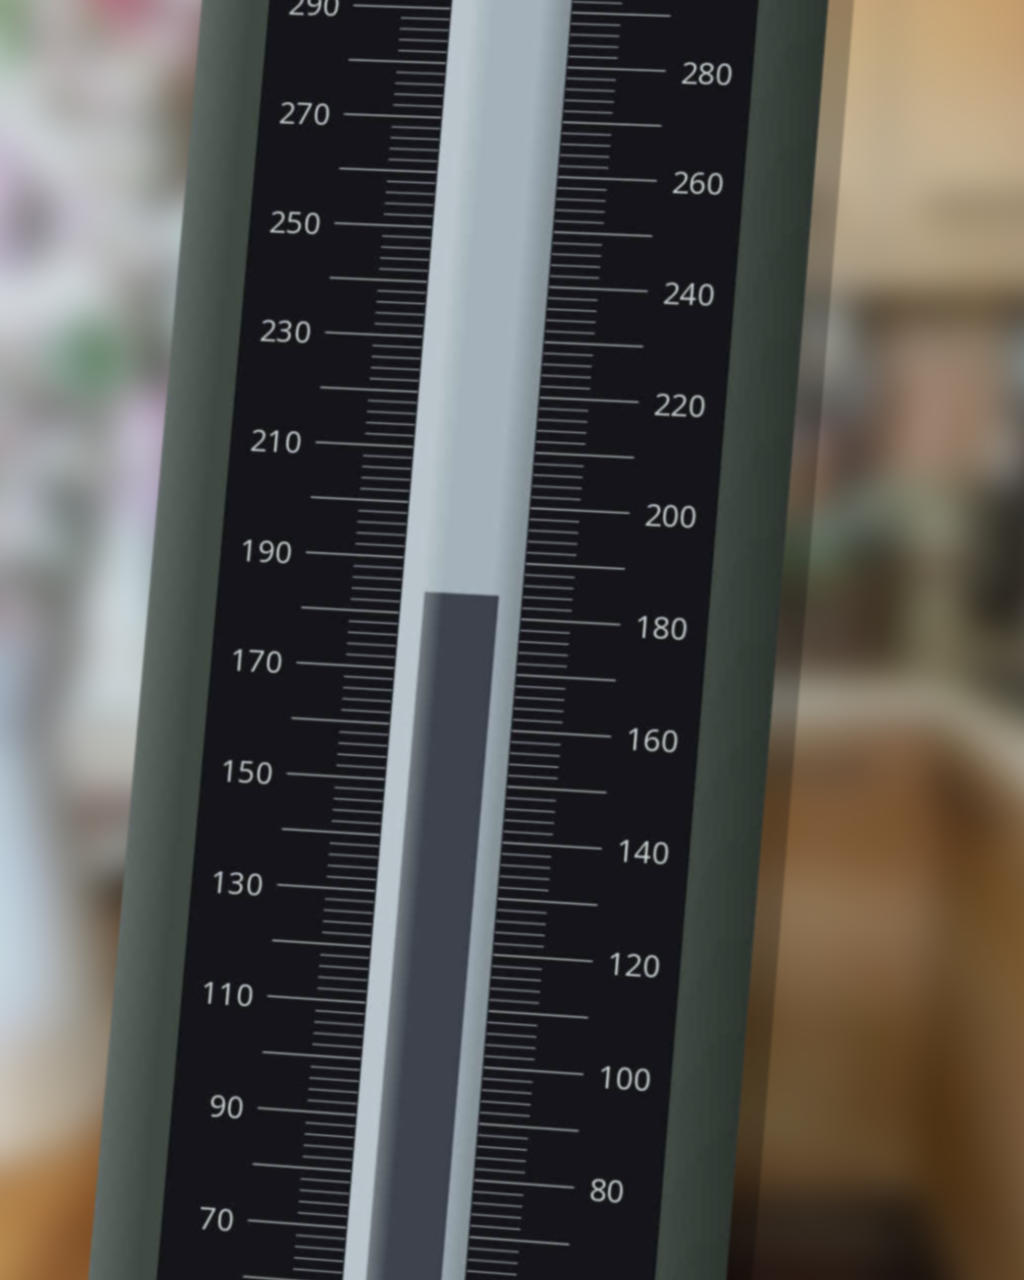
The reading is 184mmHg
